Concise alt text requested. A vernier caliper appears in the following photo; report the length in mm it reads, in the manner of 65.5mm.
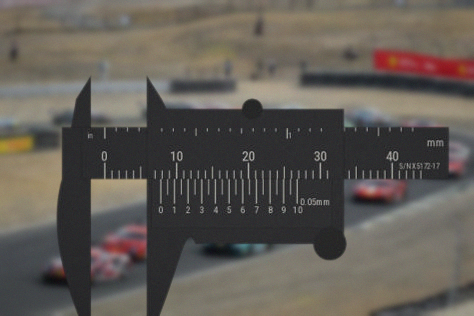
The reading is 7.8mm
